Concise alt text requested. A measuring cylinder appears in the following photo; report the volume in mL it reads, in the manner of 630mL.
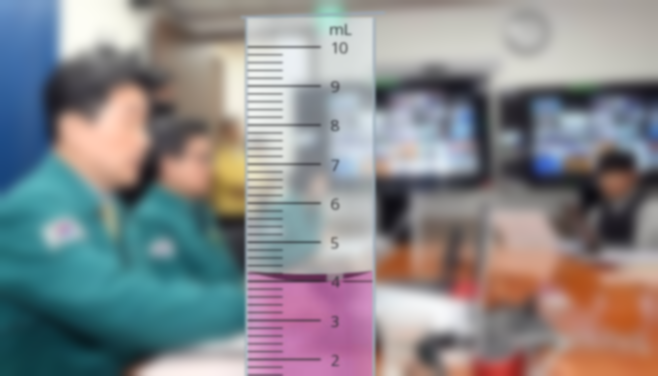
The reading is 4mL
